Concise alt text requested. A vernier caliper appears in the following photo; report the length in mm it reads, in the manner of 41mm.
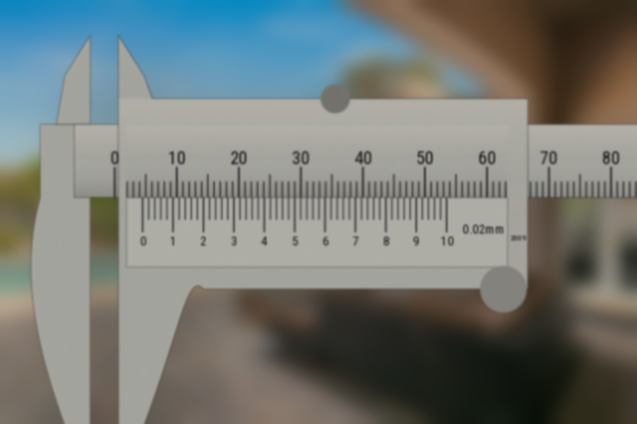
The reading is 4.5mm
